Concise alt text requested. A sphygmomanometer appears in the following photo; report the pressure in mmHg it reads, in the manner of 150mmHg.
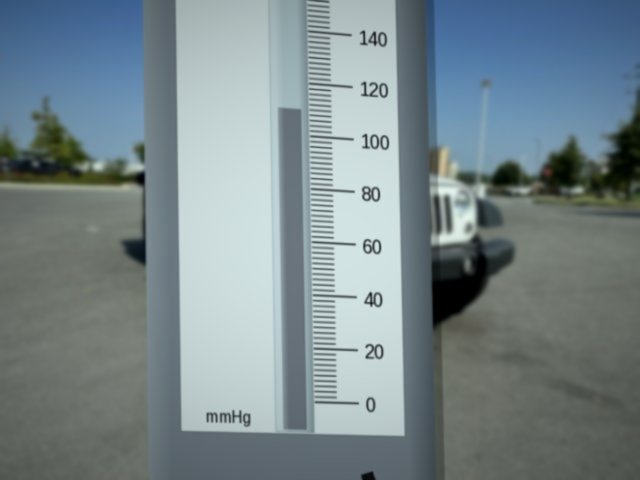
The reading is 110mmHg
